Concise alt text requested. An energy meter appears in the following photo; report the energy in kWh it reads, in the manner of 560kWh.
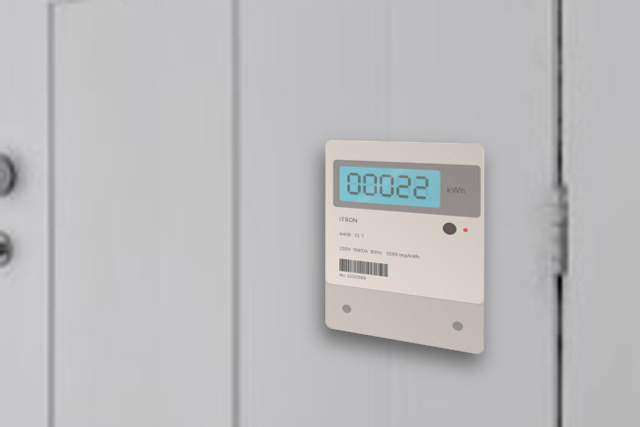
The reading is 22kWh
